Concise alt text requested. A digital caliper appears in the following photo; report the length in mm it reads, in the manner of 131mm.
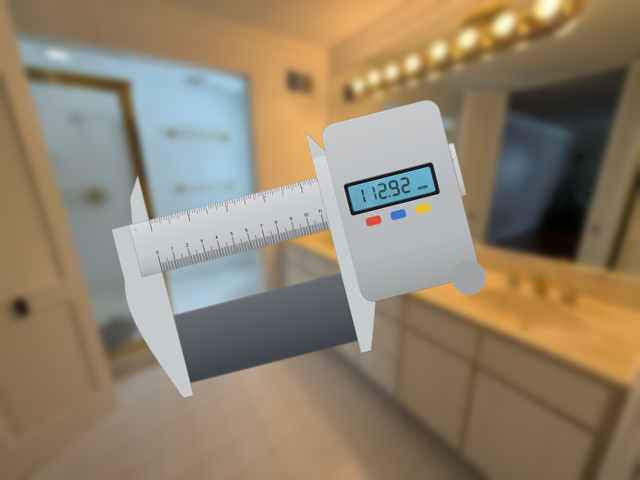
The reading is 112.92mm
